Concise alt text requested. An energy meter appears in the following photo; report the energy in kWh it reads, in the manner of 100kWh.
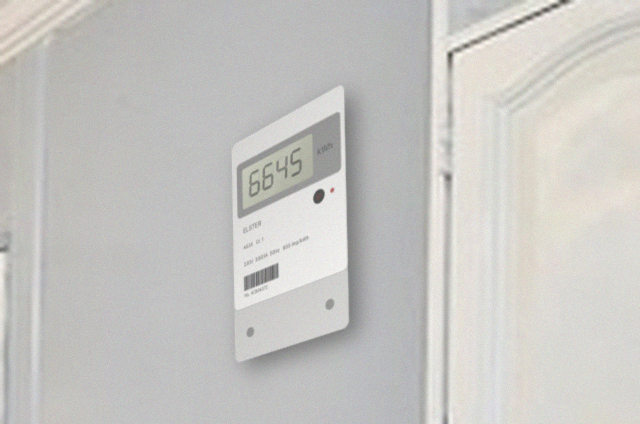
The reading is 6645kWh
